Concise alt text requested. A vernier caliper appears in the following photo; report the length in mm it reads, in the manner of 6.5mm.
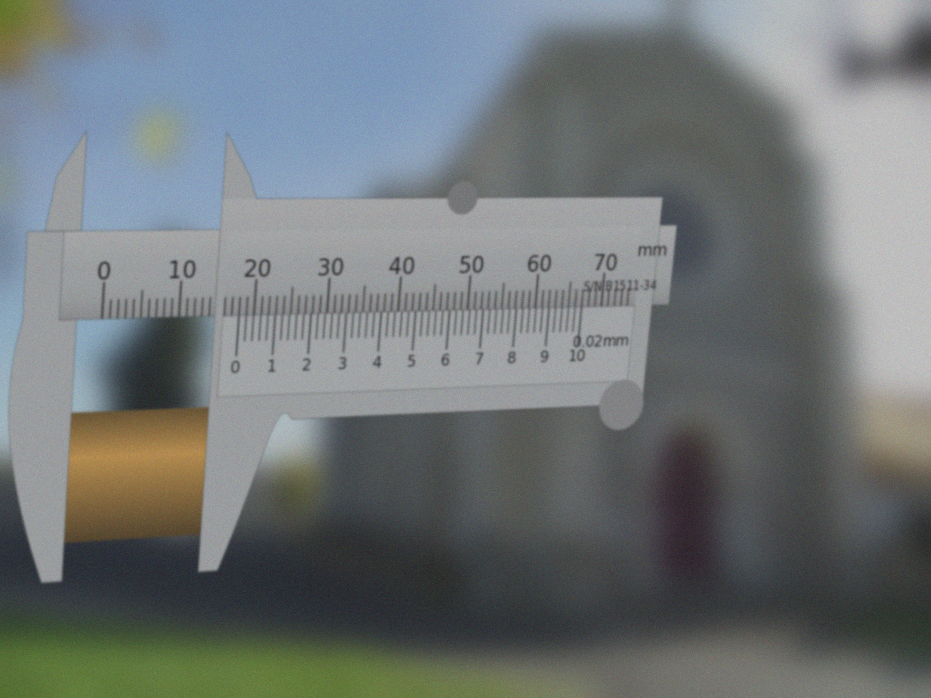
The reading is 18.0mm
